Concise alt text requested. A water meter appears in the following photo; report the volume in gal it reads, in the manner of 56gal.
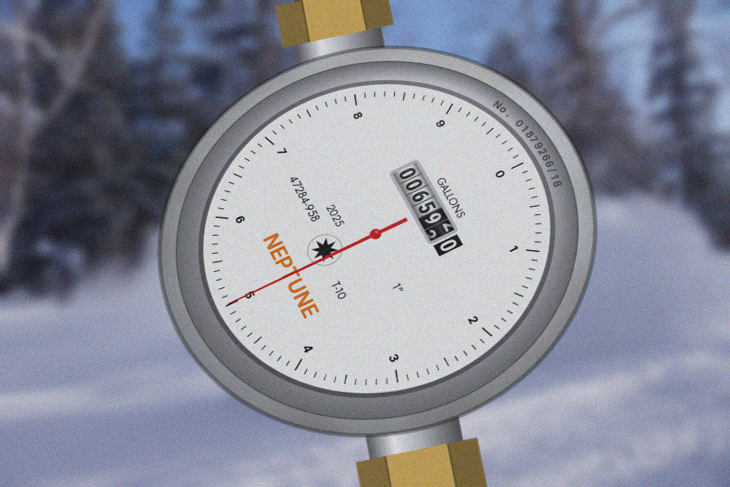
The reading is 65925.0gal
